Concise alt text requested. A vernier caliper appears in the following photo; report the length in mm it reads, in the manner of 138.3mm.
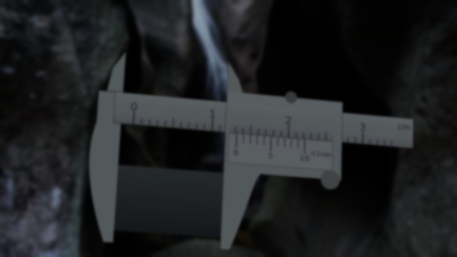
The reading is 13.2mm
